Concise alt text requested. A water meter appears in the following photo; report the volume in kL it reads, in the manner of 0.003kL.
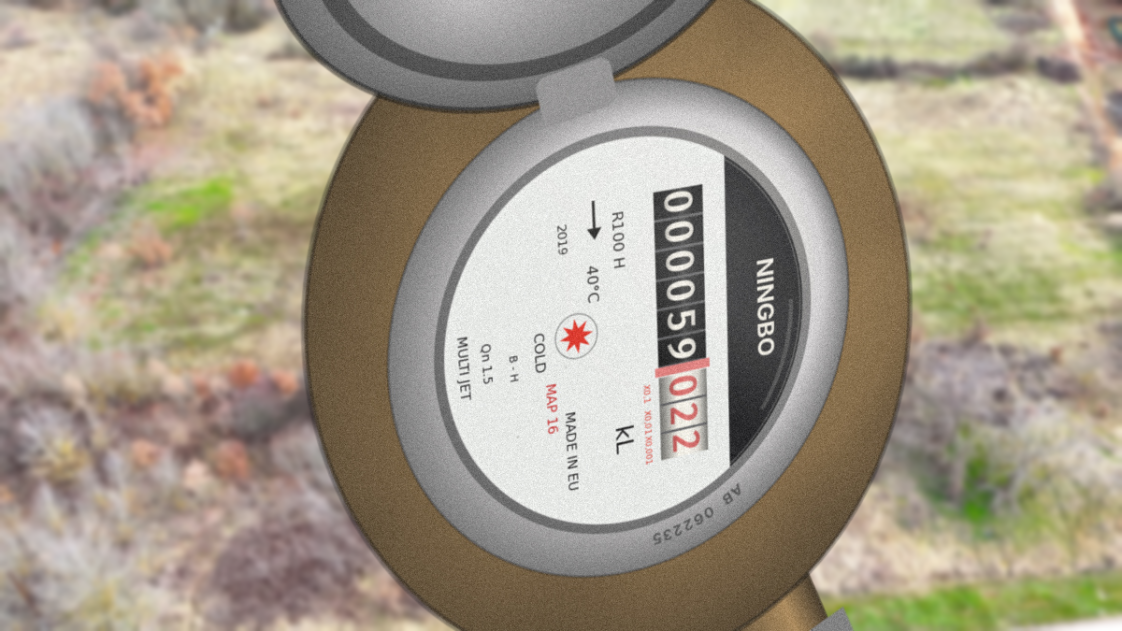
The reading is 59.022kL
